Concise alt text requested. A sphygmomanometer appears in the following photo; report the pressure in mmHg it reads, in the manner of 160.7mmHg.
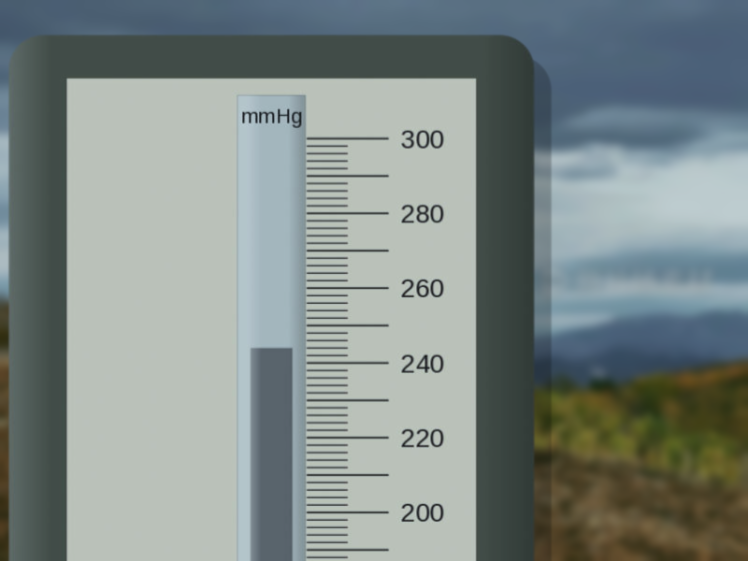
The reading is 244mmHg
